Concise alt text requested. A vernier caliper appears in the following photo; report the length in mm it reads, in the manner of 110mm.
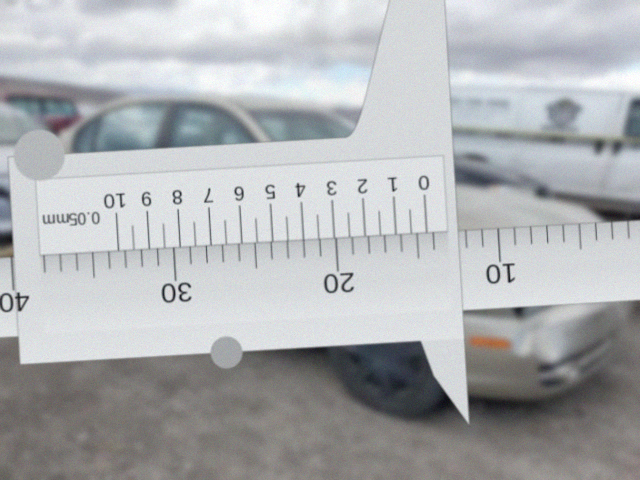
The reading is 14.4mm
